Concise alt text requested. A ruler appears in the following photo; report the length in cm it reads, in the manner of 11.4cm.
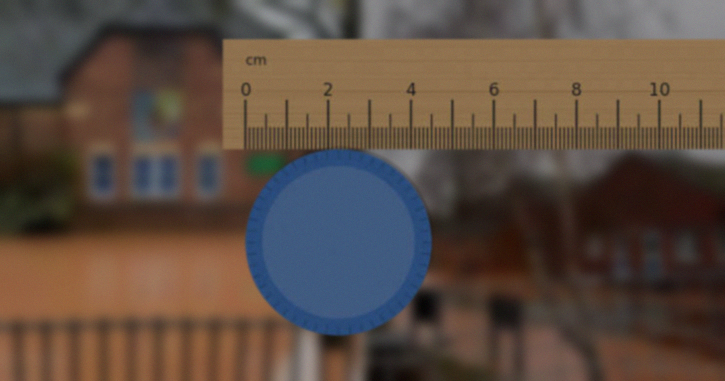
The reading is 4.5cm
